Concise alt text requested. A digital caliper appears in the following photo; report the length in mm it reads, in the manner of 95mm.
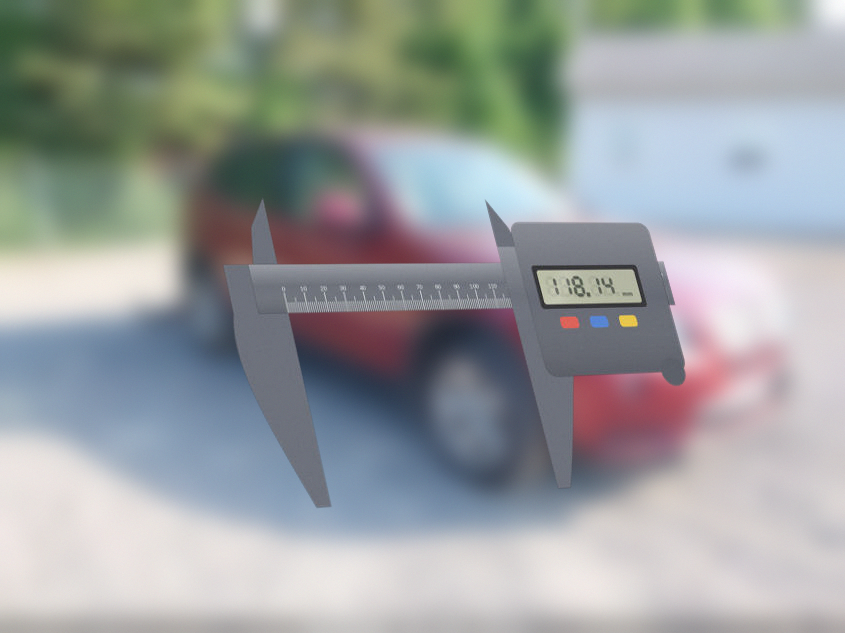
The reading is 118.14mm
